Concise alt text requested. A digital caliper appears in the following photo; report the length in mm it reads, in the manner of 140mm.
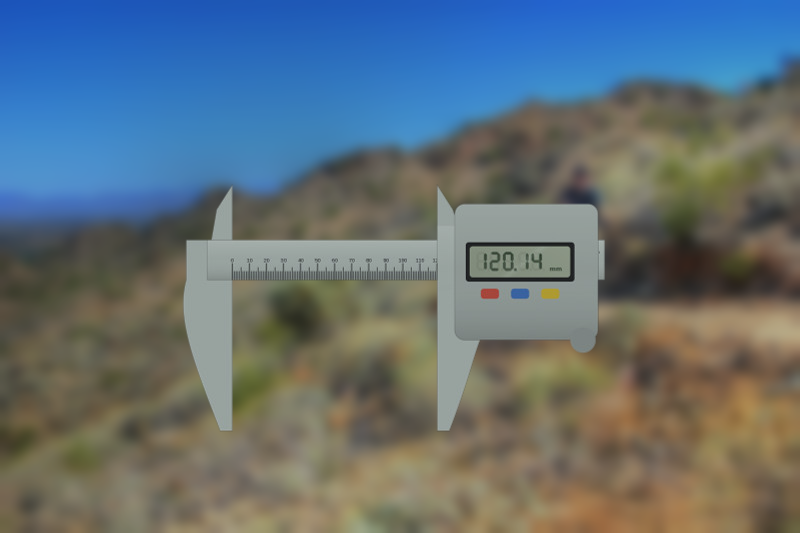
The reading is 120.14mm
